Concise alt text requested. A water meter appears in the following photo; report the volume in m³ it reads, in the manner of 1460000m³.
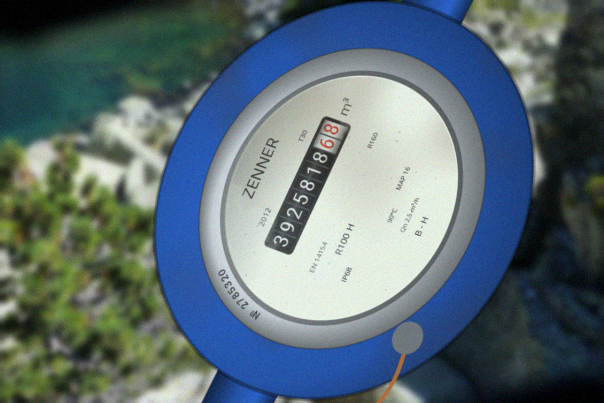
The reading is 3925818.68m³
